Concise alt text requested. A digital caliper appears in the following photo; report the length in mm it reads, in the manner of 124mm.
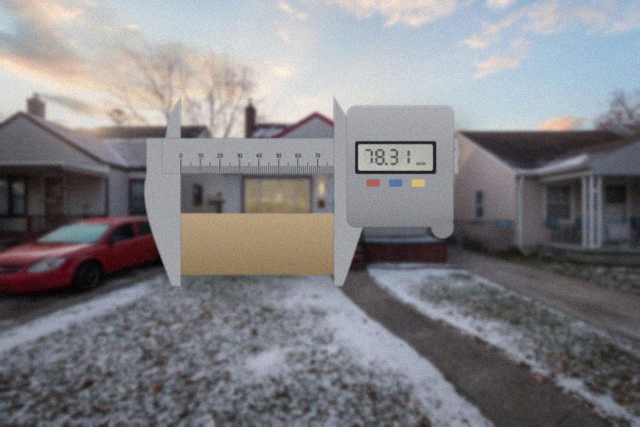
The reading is 78.31mm
